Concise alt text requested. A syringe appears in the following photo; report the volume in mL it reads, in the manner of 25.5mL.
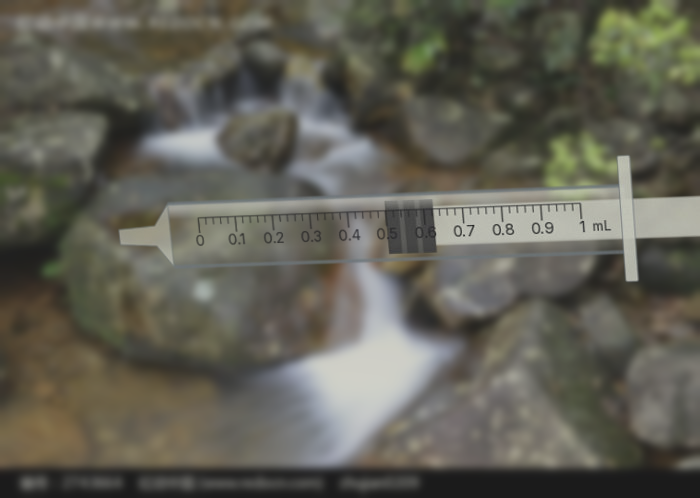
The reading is 0.5mL
